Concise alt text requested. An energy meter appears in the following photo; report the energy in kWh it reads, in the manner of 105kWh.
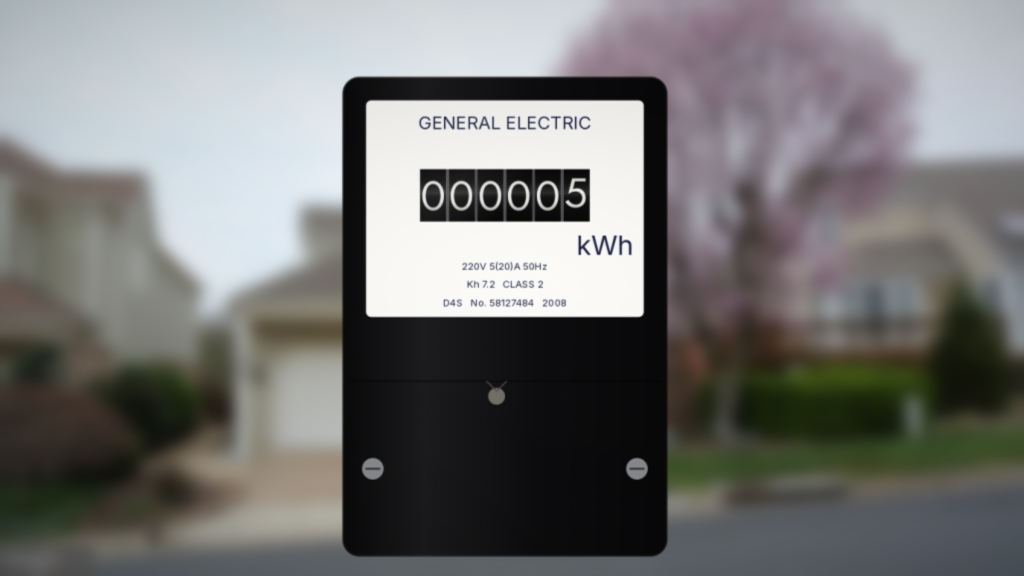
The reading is 5kWh
